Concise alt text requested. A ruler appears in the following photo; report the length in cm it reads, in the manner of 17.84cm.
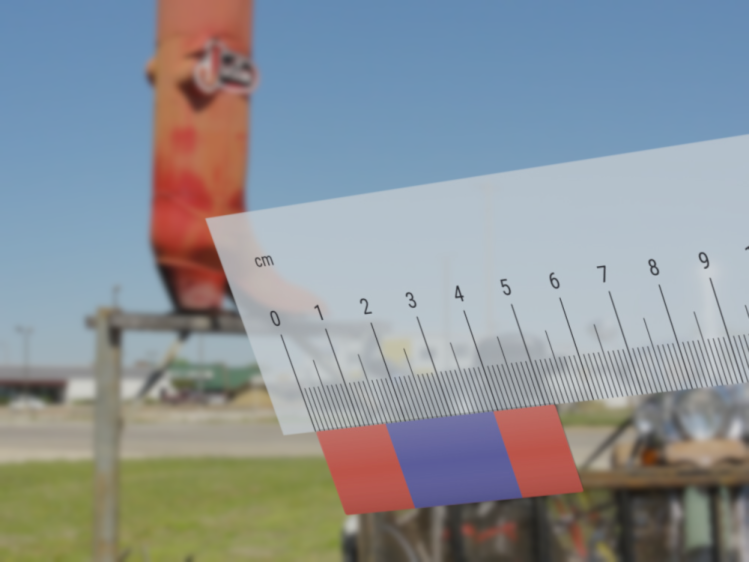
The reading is 5.2cm
